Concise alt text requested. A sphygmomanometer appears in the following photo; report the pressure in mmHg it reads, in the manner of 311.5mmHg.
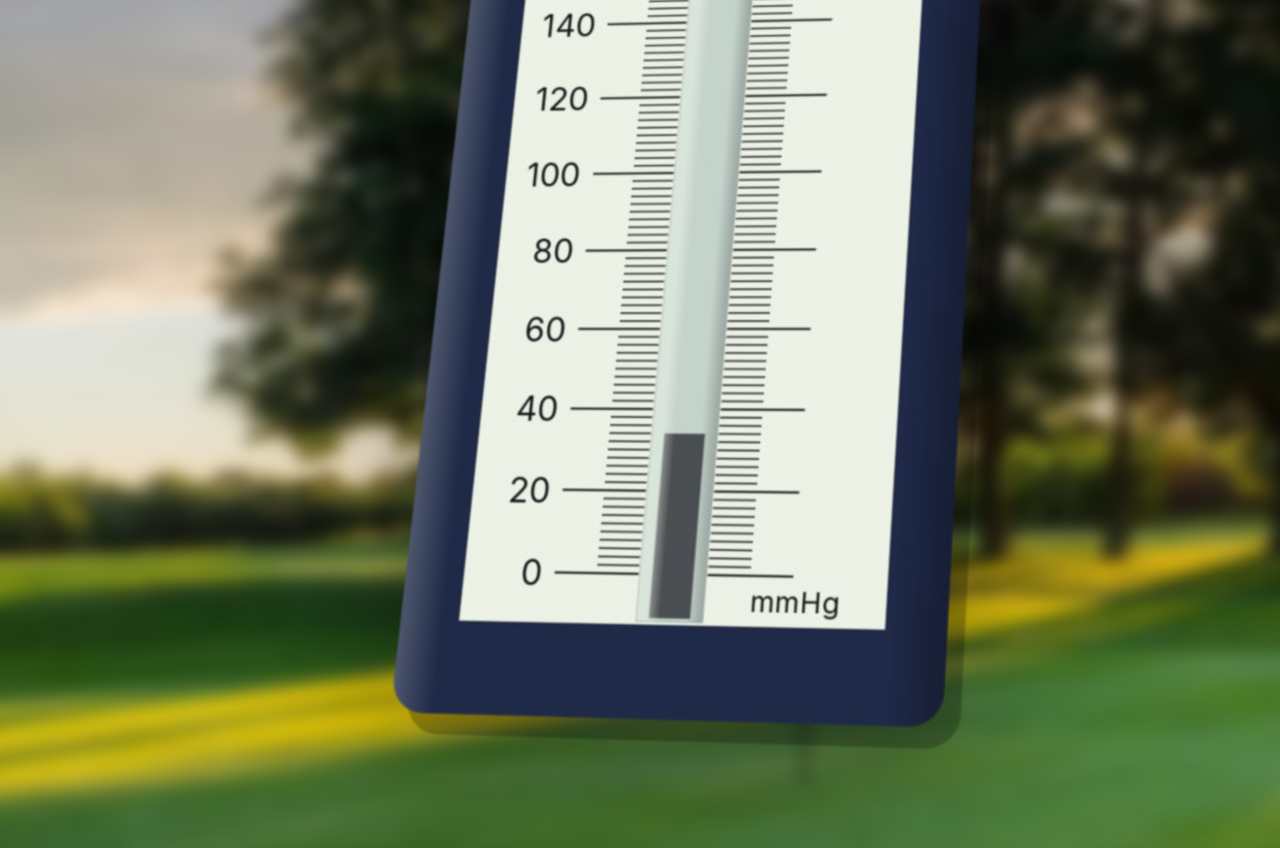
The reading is 34mmHg
